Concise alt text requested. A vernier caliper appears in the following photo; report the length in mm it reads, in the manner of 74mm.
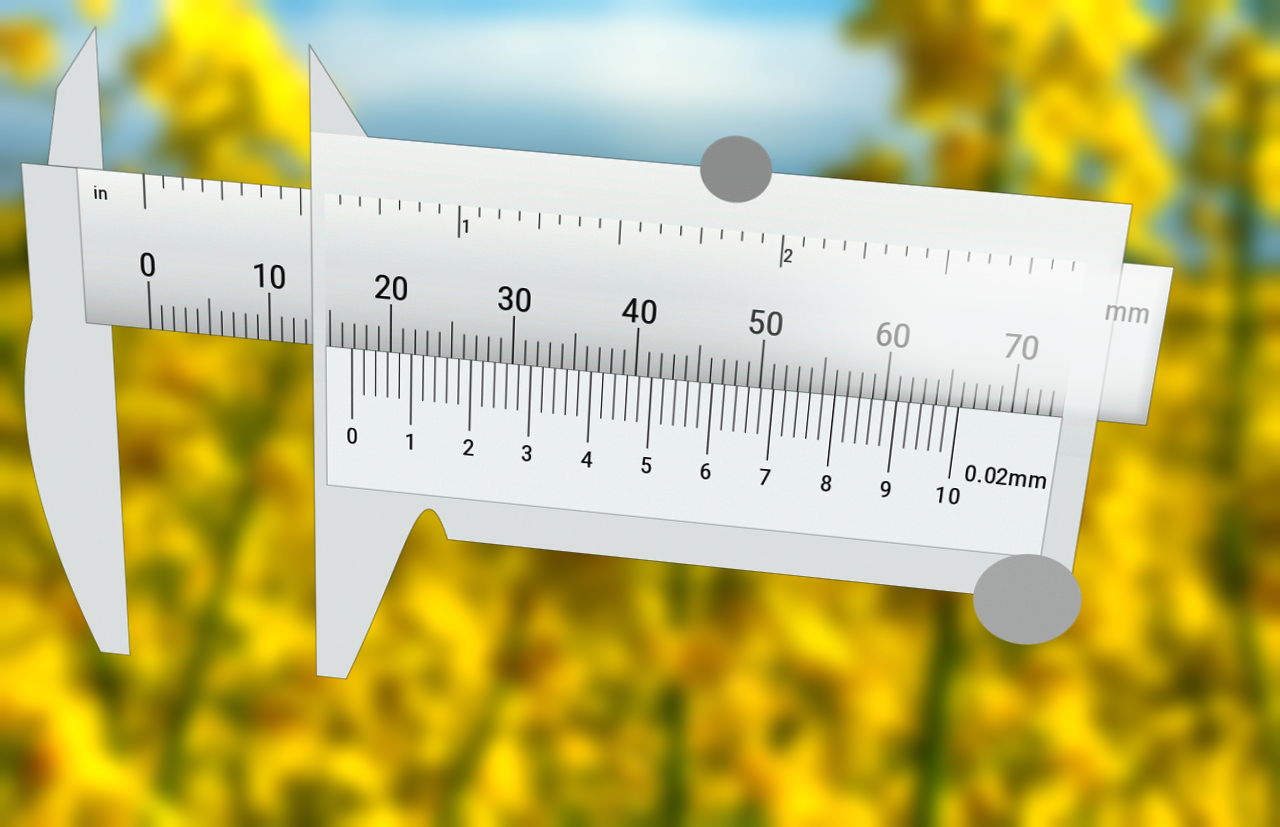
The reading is 16.8mm
